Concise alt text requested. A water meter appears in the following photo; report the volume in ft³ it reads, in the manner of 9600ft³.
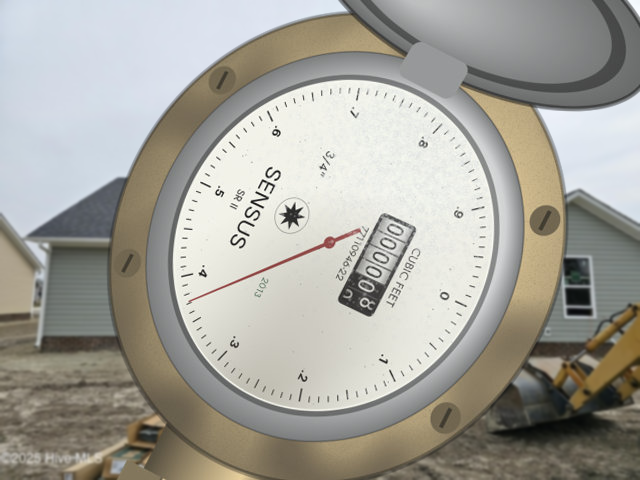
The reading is 8.37ft³
